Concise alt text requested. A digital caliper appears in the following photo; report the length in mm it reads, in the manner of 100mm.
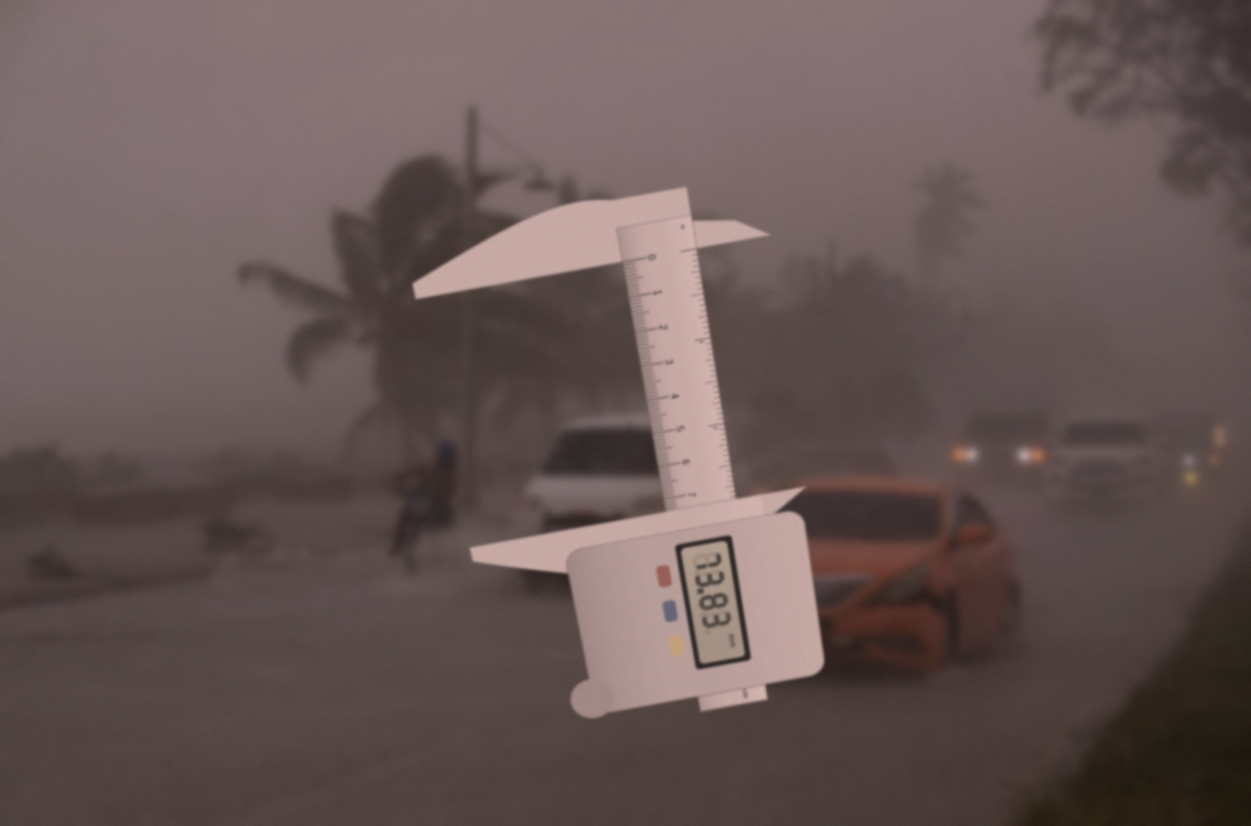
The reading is 73.83mm
